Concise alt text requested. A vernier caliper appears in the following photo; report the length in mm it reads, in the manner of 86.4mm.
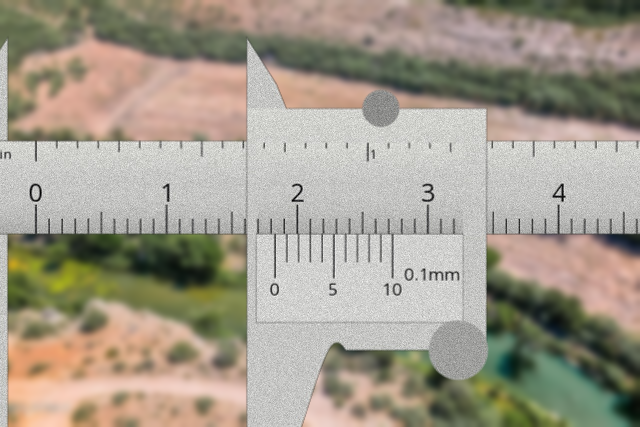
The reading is 18.3mm
